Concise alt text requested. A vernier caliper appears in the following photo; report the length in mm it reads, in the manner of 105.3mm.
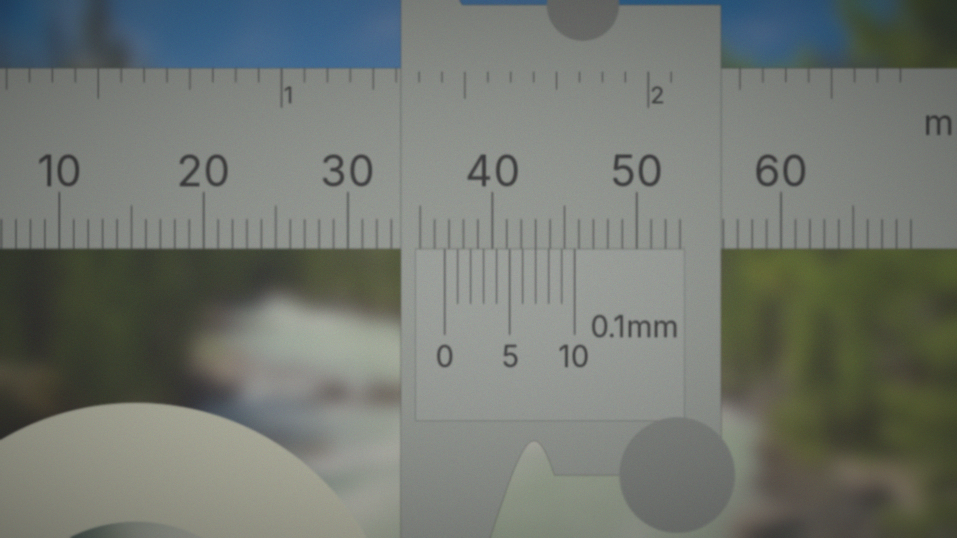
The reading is 36.7mm
